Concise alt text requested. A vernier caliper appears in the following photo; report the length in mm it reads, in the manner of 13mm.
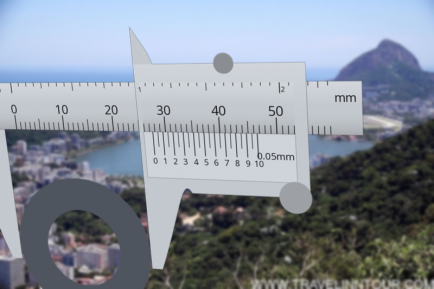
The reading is 27.6mm
